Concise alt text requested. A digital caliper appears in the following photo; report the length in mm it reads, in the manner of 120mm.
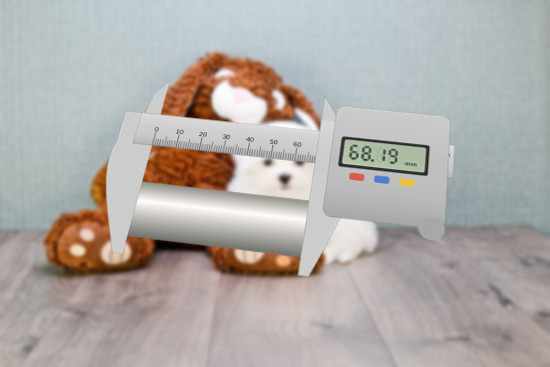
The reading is 68.19mm
